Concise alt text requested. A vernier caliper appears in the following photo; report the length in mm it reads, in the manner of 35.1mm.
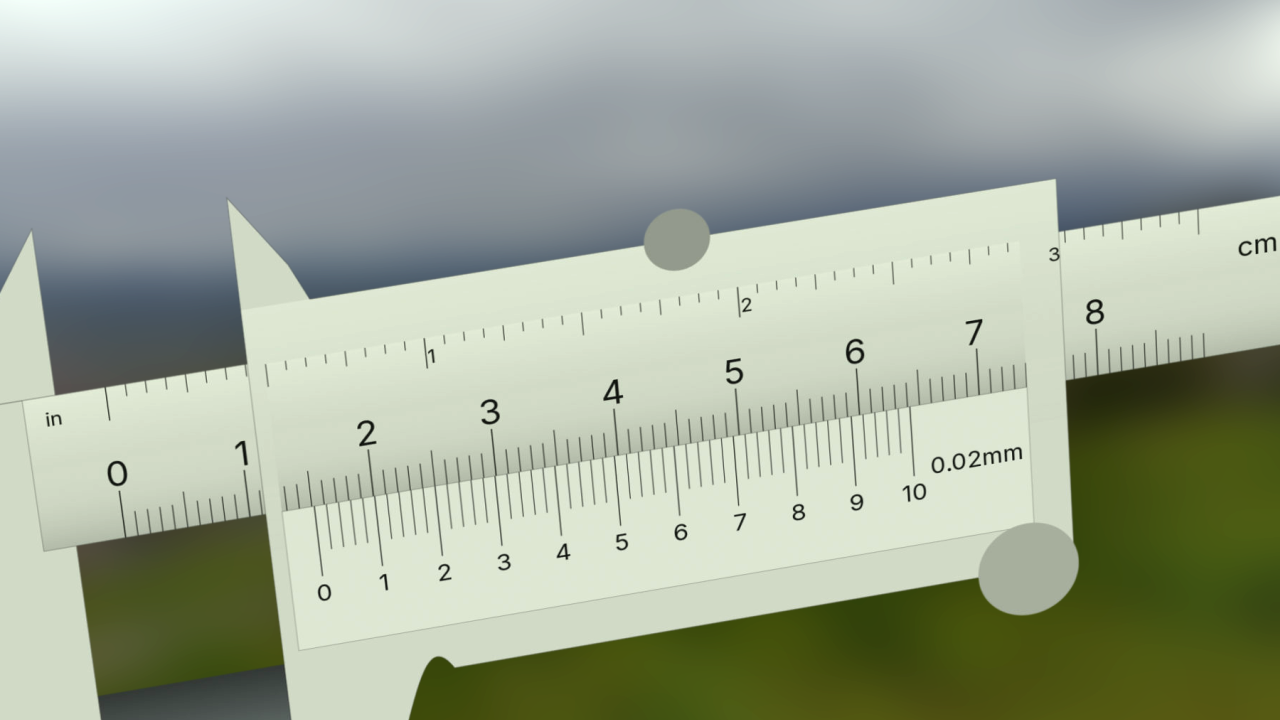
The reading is 15.2mm
